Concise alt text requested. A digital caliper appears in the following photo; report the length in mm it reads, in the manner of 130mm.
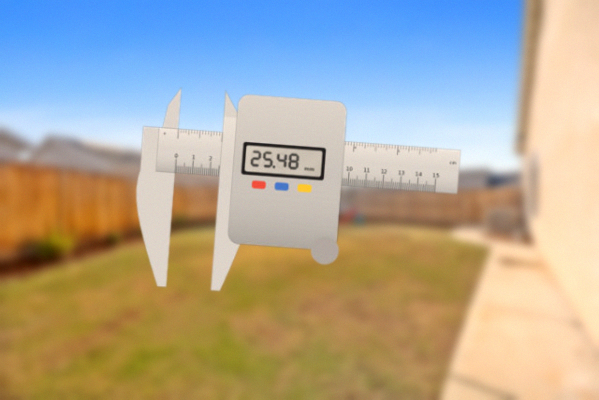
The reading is 25.48mm
